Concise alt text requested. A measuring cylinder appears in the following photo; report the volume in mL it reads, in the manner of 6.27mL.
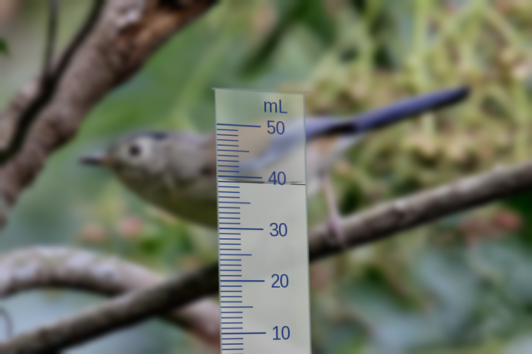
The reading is 39mL
